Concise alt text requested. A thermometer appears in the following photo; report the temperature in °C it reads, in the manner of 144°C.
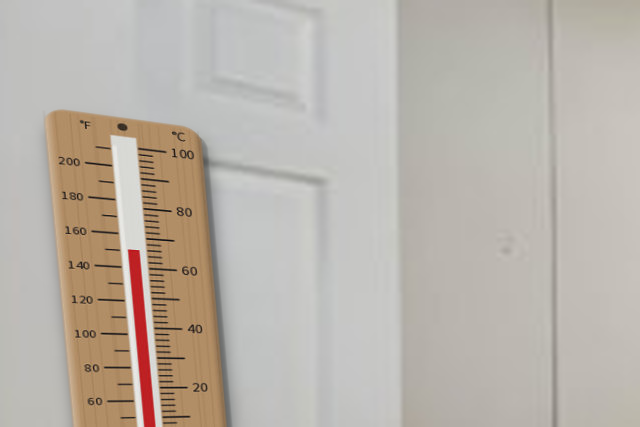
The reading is 66°C
